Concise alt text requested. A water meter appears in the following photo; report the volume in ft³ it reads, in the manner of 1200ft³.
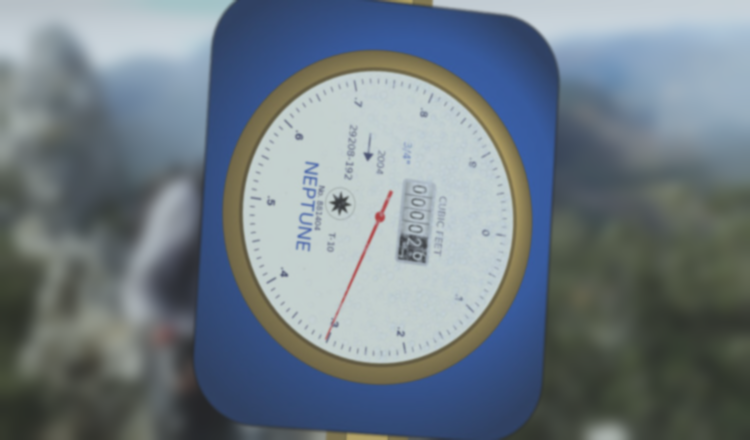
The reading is 26.30ft³
